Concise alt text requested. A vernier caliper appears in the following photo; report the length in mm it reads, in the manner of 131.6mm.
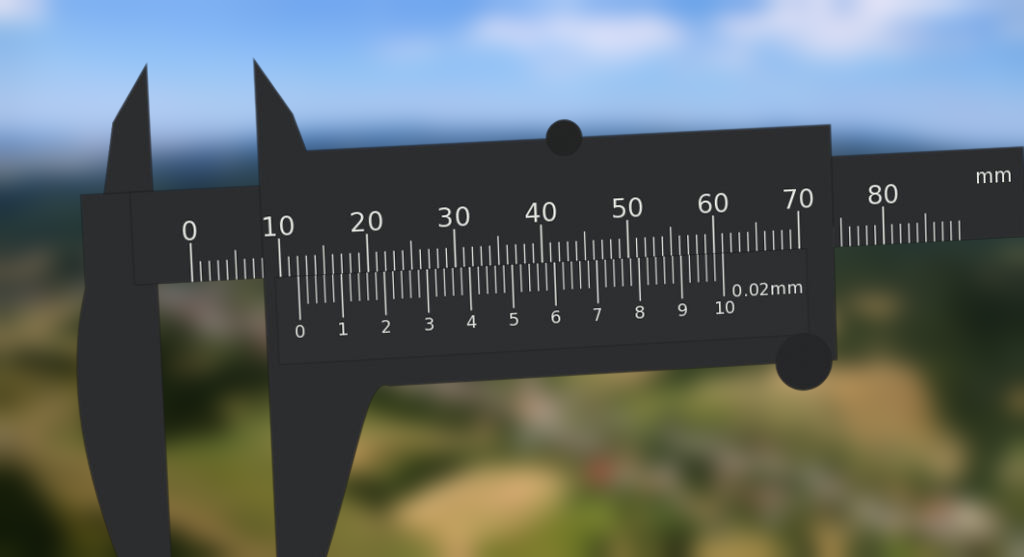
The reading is 12.0mm
